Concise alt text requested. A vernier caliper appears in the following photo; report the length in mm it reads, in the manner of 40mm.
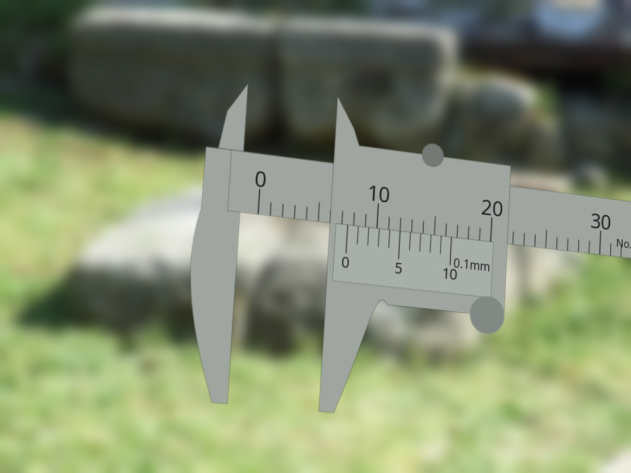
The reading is 7.5mm
